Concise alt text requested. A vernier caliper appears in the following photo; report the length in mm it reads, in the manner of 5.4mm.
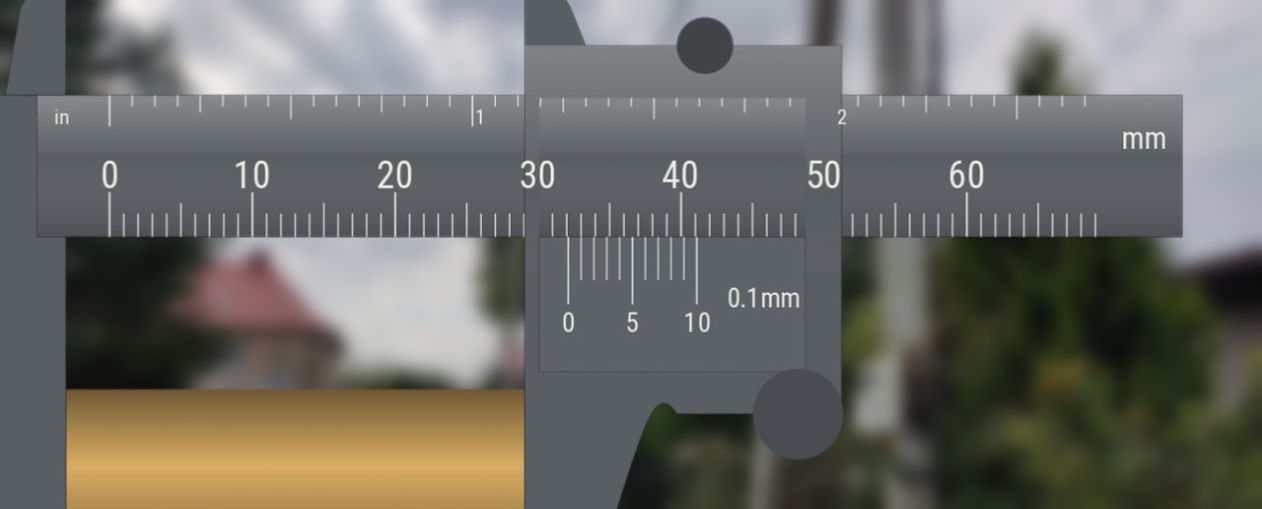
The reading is 32.1mm
